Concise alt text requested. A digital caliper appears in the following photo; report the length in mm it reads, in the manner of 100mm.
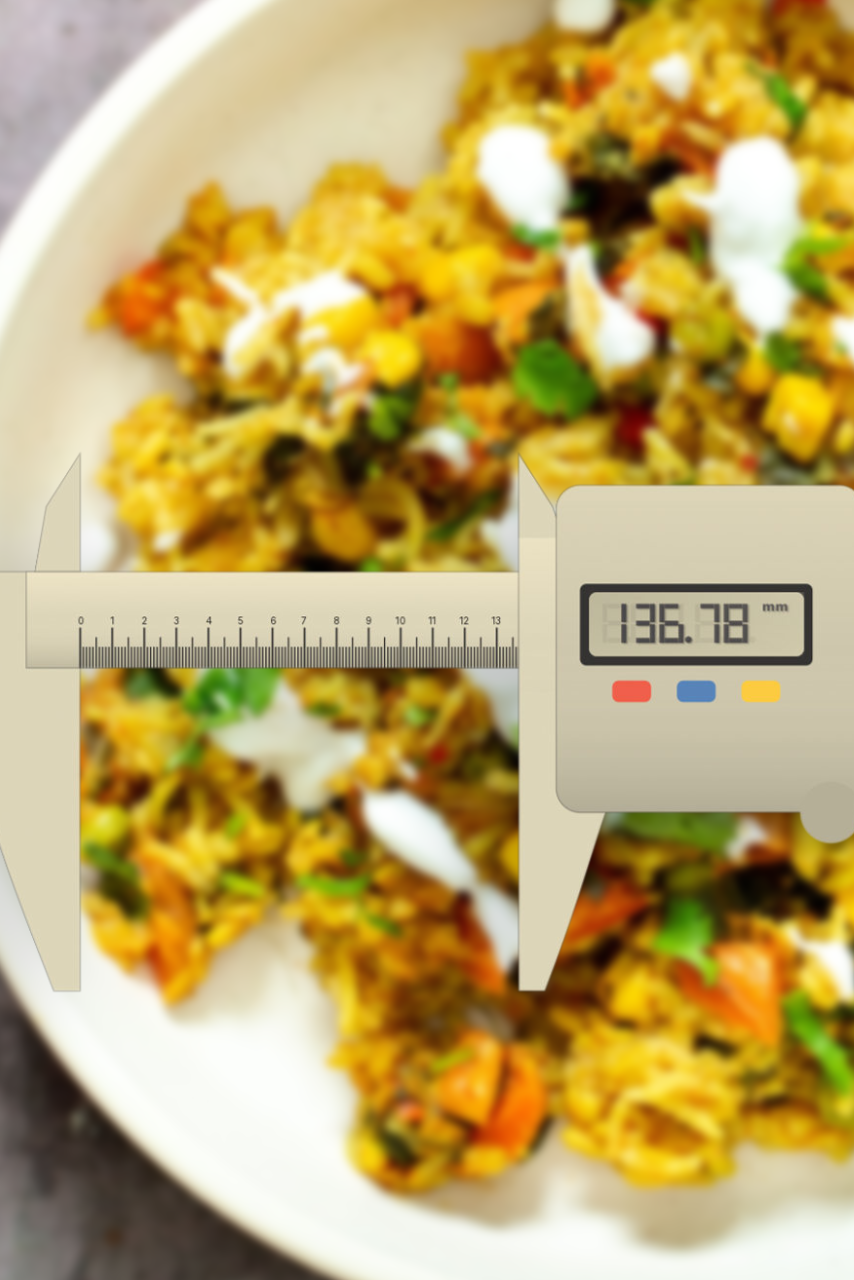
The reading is 136.78mm
